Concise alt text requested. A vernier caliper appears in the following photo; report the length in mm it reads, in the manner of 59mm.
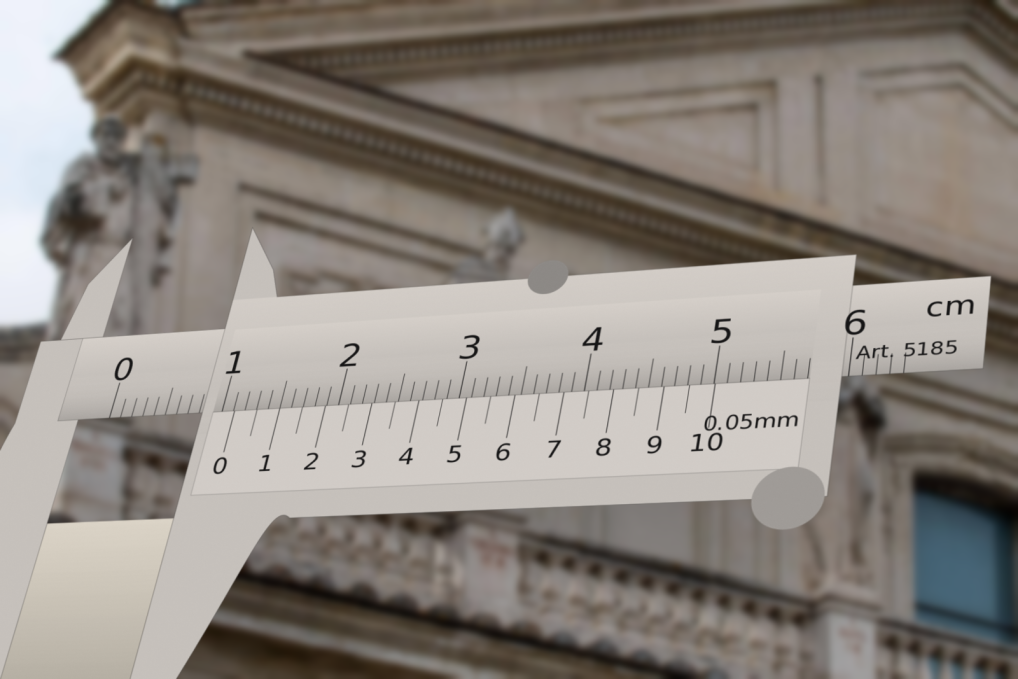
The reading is 11.1mm
